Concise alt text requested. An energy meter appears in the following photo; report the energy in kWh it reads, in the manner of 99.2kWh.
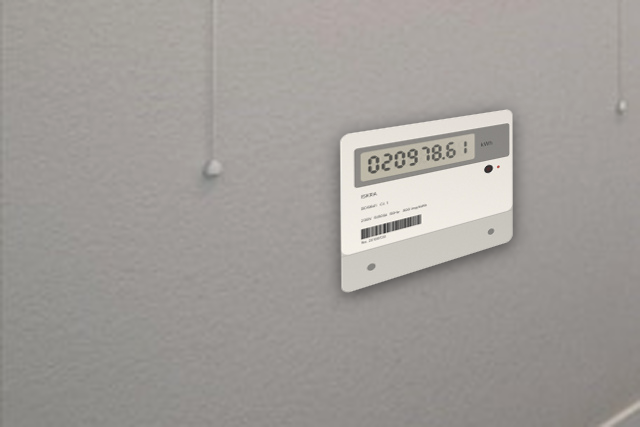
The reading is 20978.61kWh
